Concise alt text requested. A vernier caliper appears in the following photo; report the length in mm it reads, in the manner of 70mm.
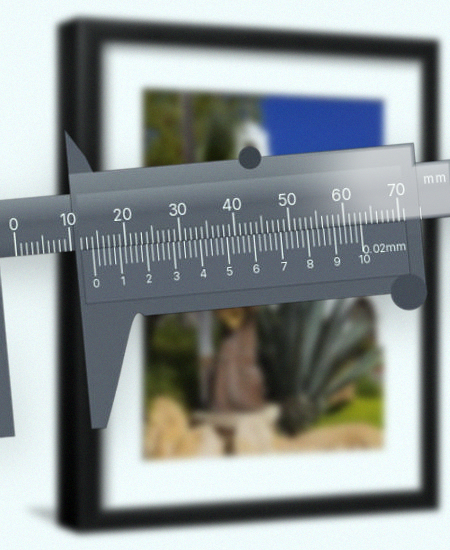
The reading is 14.0mm
